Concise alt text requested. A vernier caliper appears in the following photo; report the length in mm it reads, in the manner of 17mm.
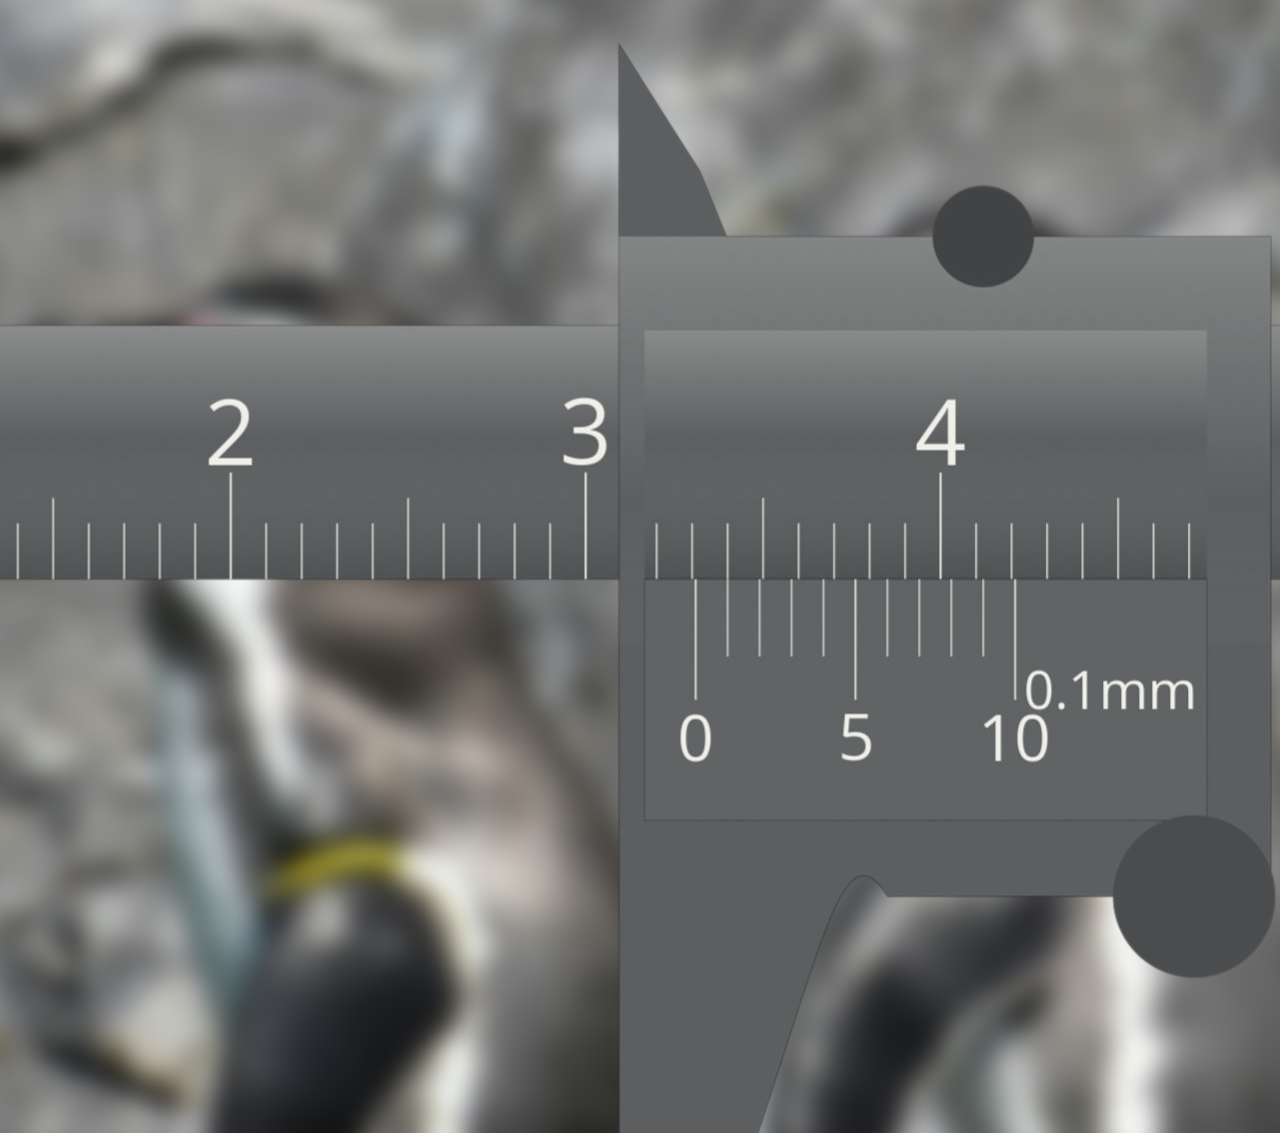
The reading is 33.1mm
